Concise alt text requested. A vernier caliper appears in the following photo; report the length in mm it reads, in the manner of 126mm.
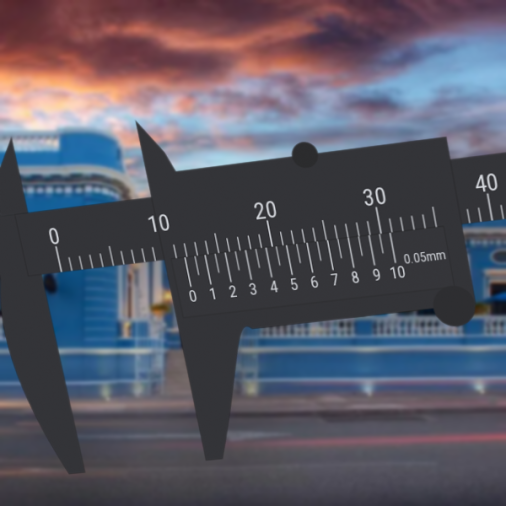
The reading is 11.8mm
